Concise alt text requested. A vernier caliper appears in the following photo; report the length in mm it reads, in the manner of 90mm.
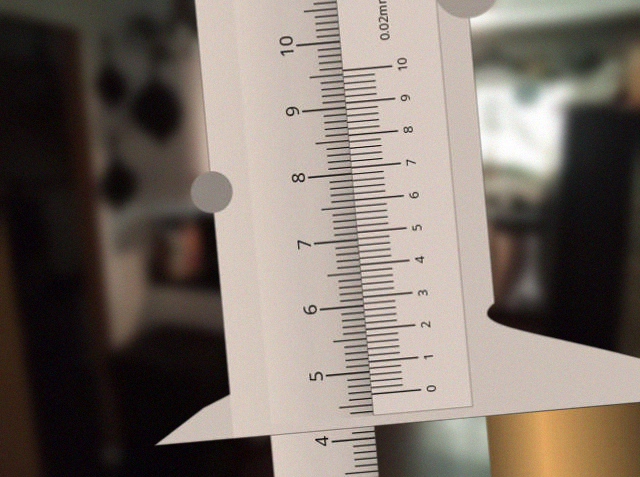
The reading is 46.6mm
